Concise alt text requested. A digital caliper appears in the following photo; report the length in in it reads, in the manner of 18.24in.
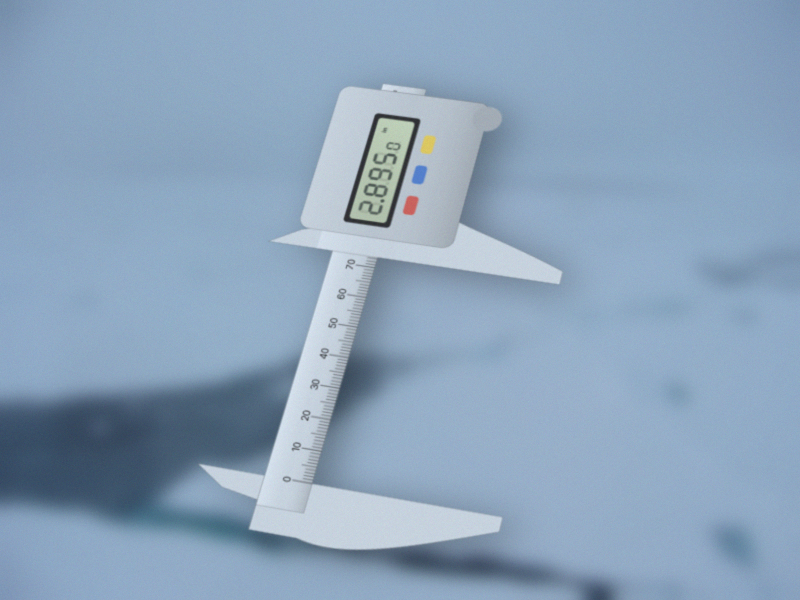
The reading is 2.8950in
